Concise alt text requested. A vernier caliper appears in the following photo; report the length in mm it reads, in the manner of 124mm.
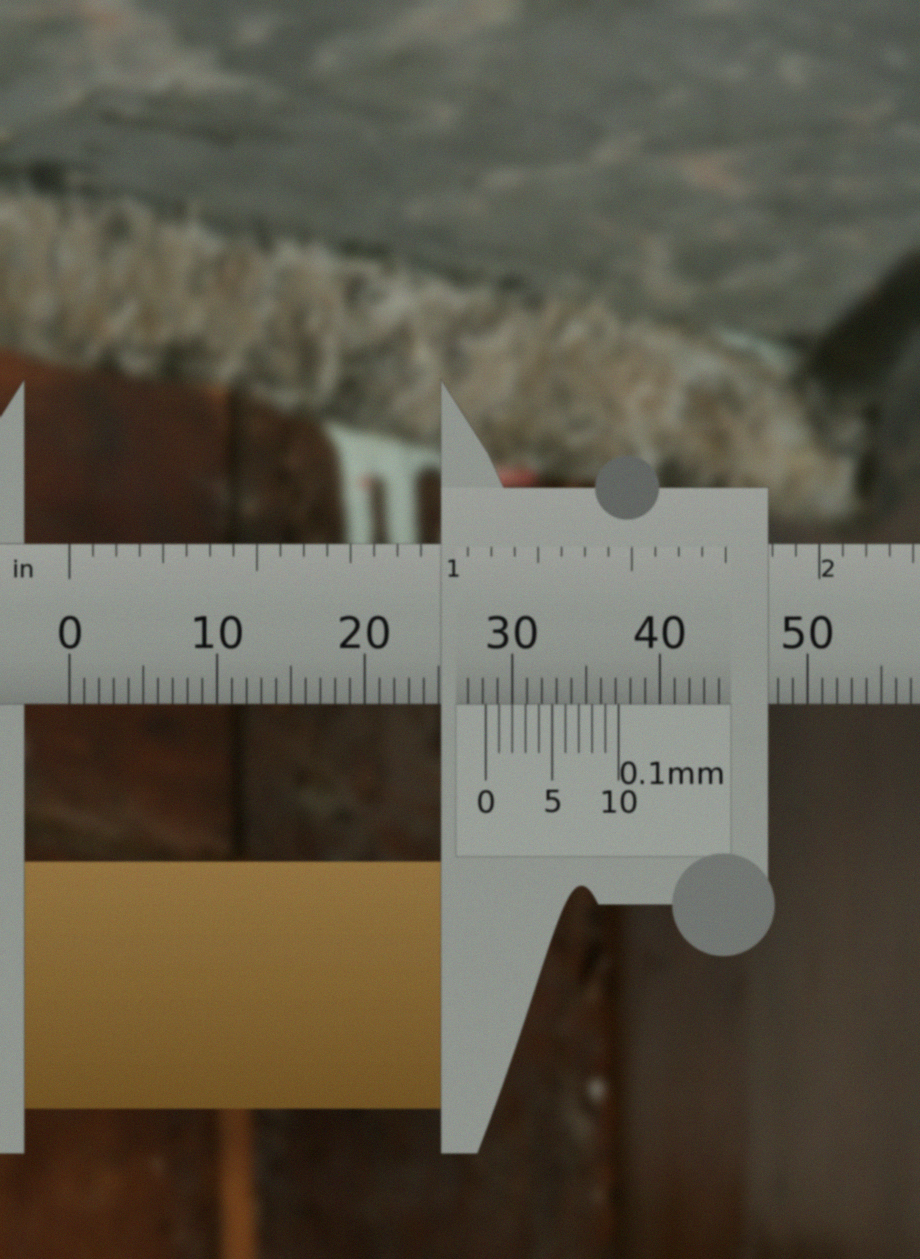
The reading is 28.2mm
